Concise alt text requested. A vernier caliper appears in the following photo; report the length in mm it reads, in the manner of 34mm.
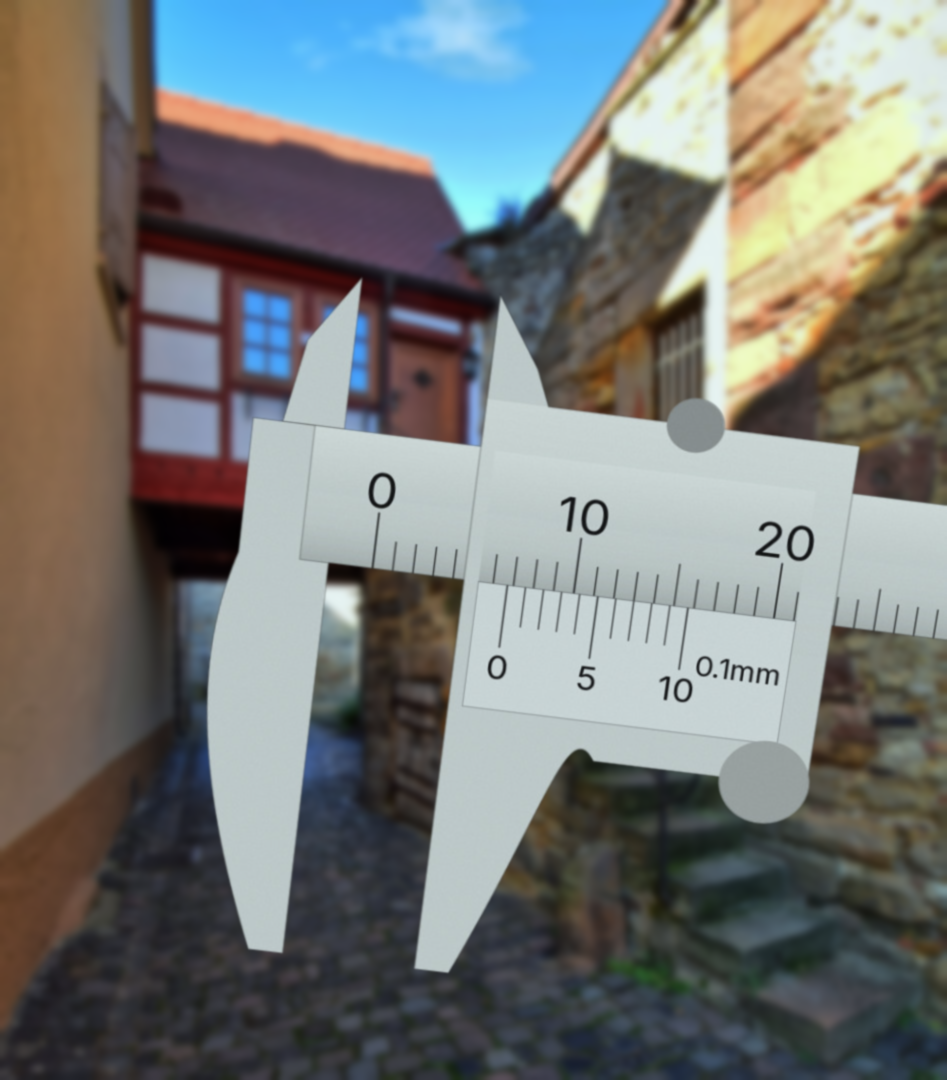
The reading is 6.7mm
